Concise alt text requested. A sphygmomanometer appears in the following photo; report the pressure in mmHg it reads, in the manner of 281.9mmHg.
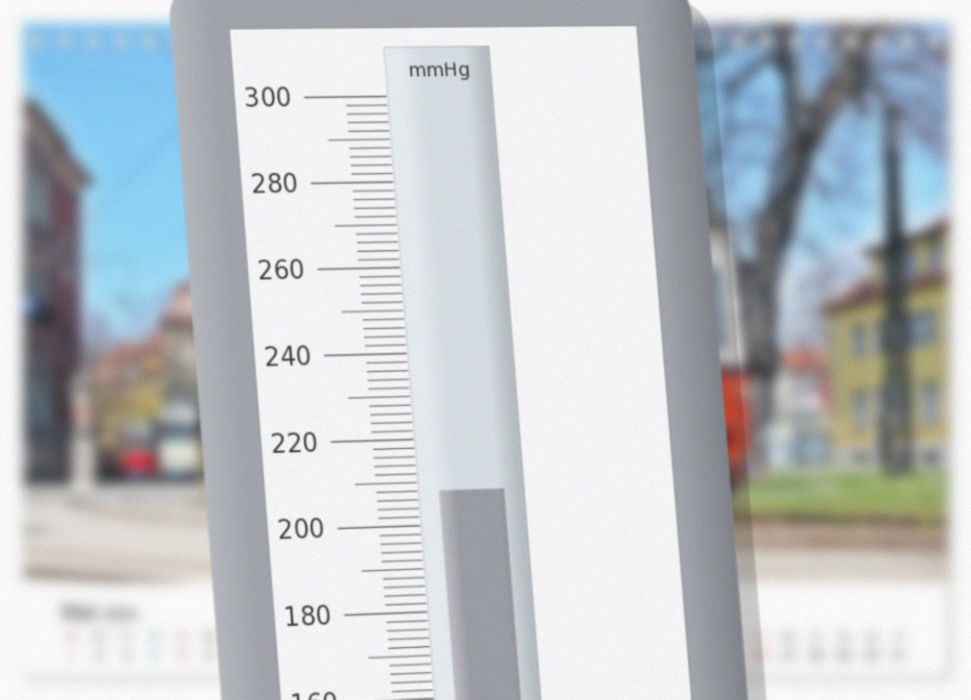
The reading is 208mmHg
